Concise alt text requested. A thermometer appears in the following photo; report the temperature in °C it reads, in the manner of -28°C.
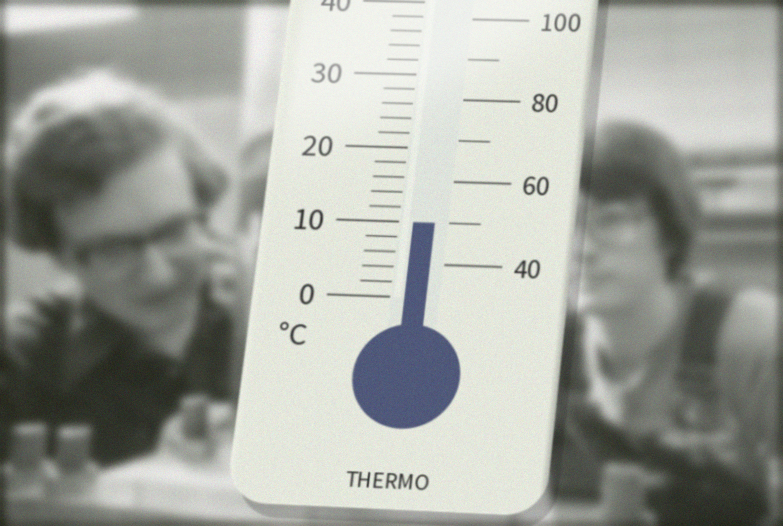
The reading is 10°C
